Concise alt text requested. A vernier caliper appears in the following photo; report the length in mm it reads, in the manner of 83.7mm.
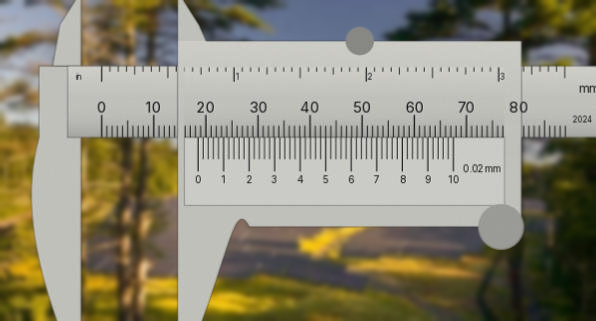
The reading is 18.5mm
